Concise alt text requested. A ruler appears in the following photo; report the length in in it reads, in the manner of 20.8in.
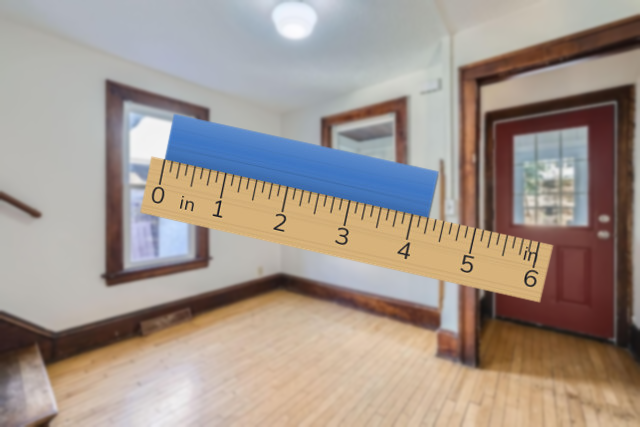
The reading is 4.25in
